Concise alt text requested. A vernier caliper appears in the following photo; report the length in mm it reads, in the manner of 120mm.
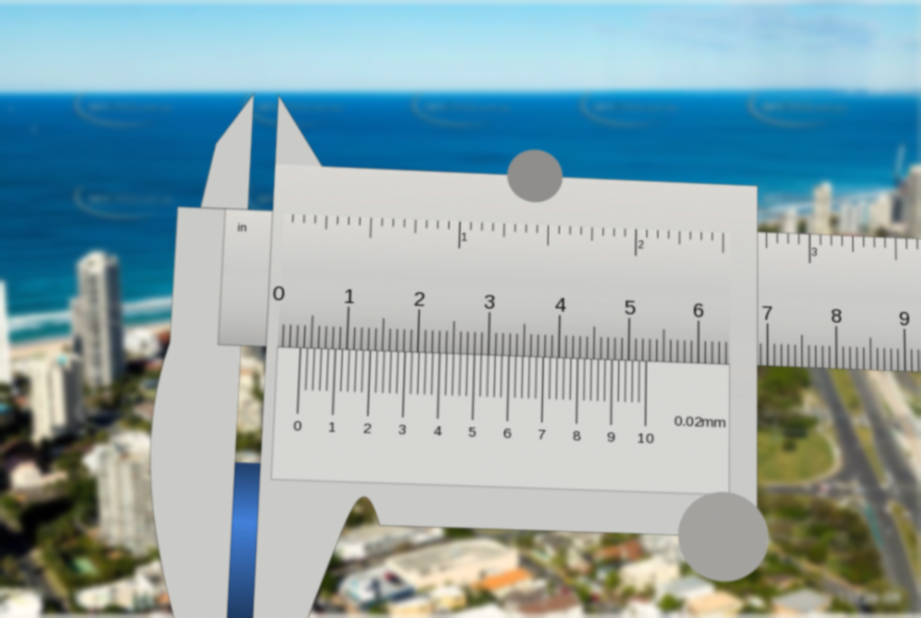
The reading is 3.5mm
